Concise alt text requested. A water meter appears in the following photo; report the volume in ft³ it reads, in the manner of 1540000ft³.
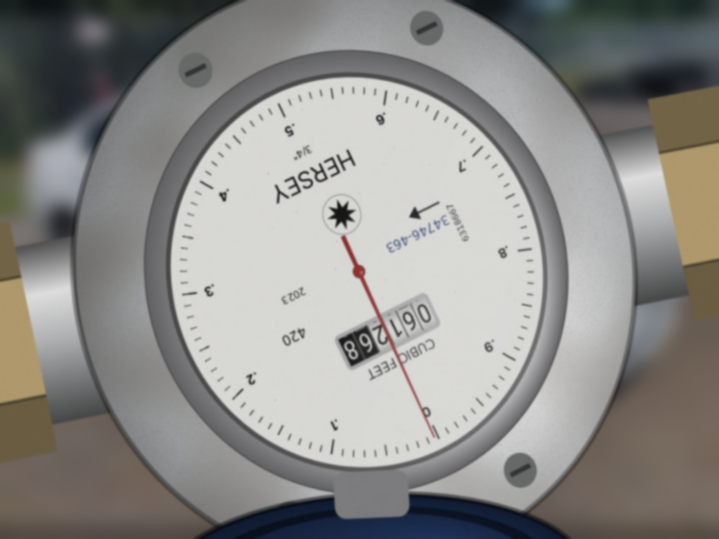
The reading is 61268.00ft³
